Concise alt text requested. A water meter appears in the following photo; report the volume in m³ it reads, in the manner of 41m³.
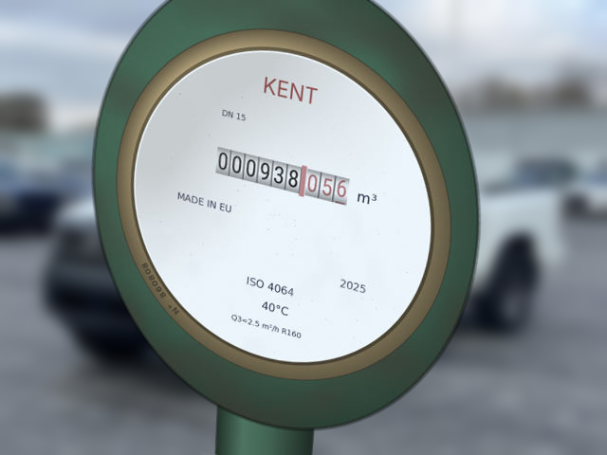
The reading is 938.056m³
